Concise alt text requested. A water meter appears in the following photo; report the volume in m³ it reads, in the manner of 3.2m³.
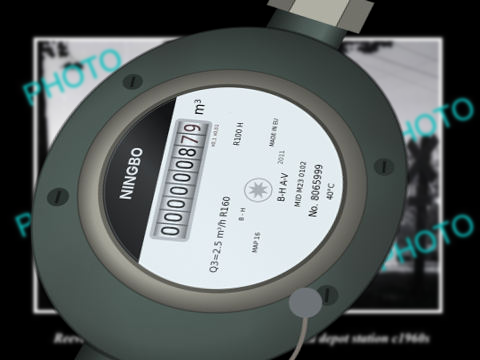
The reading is 8.79m³
